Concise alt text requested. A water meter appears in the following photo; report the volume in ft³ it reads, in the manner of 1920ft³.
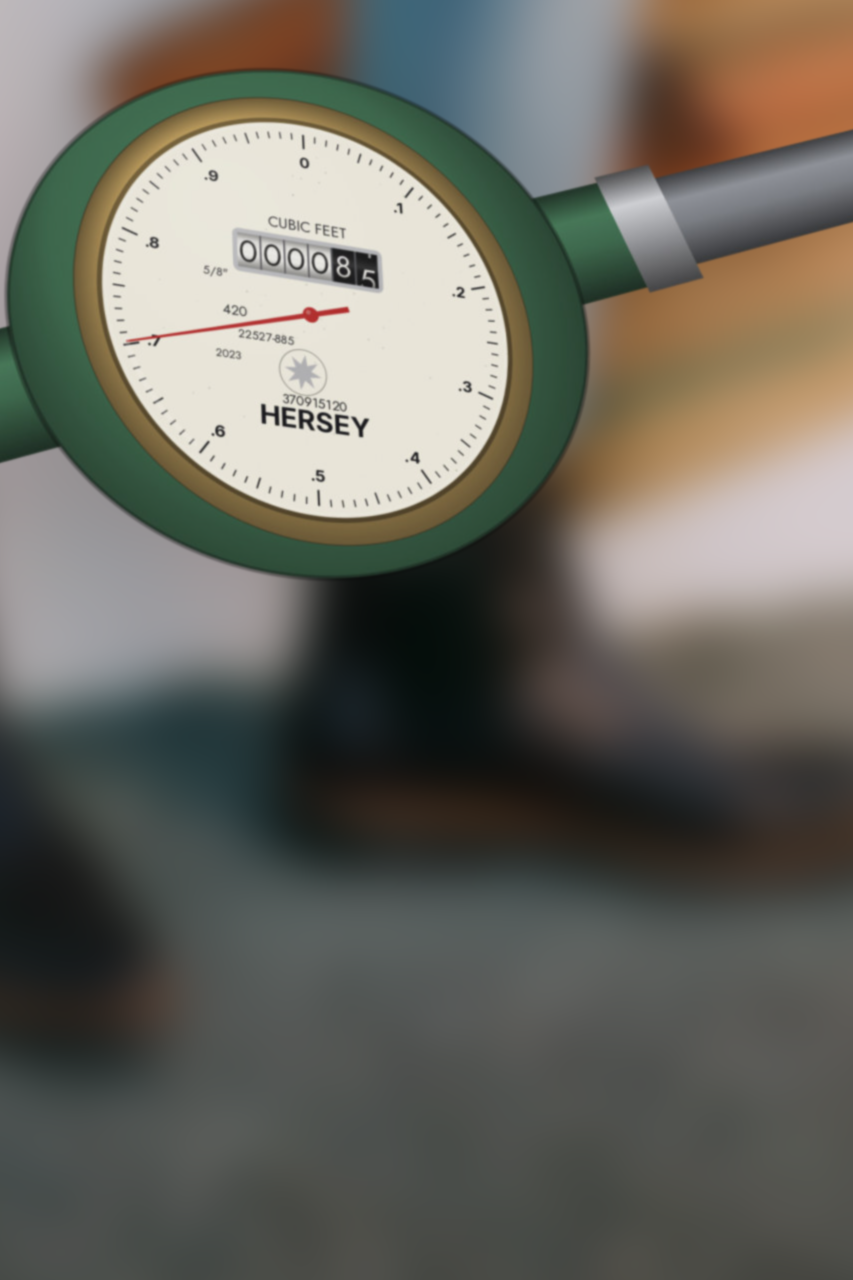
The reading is 84.70ft³
